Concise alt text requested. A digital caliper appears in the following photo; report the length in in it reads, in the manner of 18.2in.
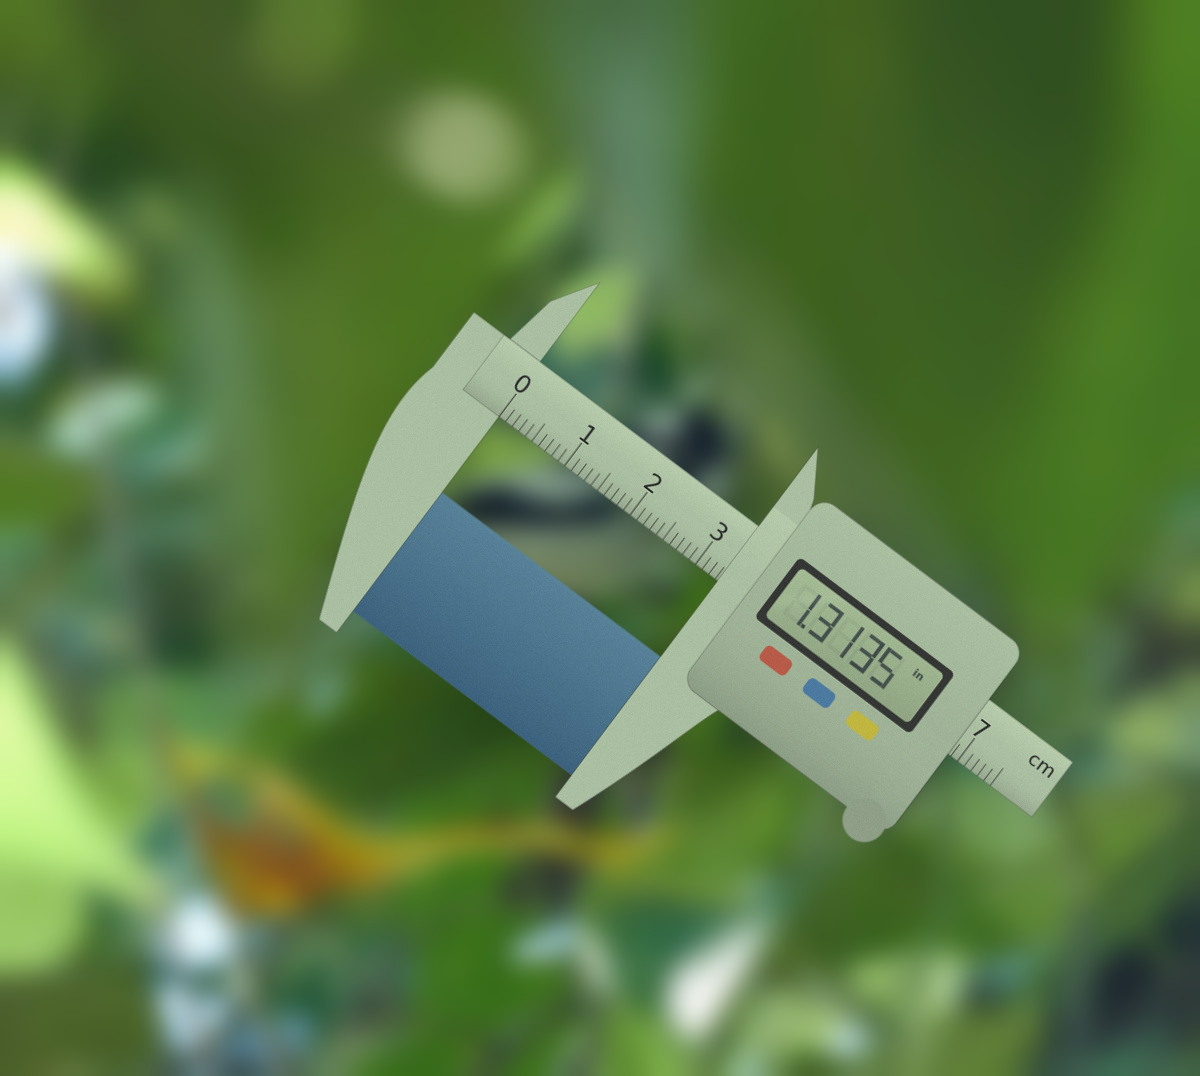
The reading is 1.3135in
